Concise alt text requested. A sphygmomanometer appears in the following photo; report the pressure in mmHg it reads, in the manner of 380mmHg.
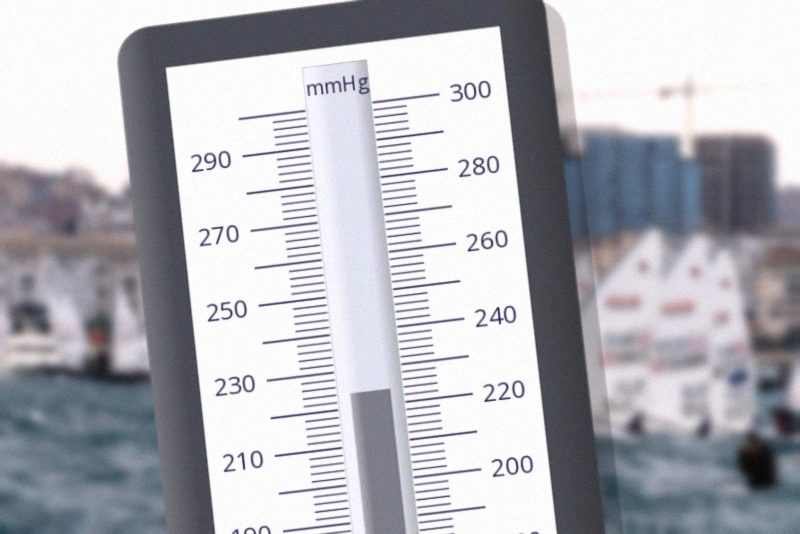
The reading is 224mmHg
